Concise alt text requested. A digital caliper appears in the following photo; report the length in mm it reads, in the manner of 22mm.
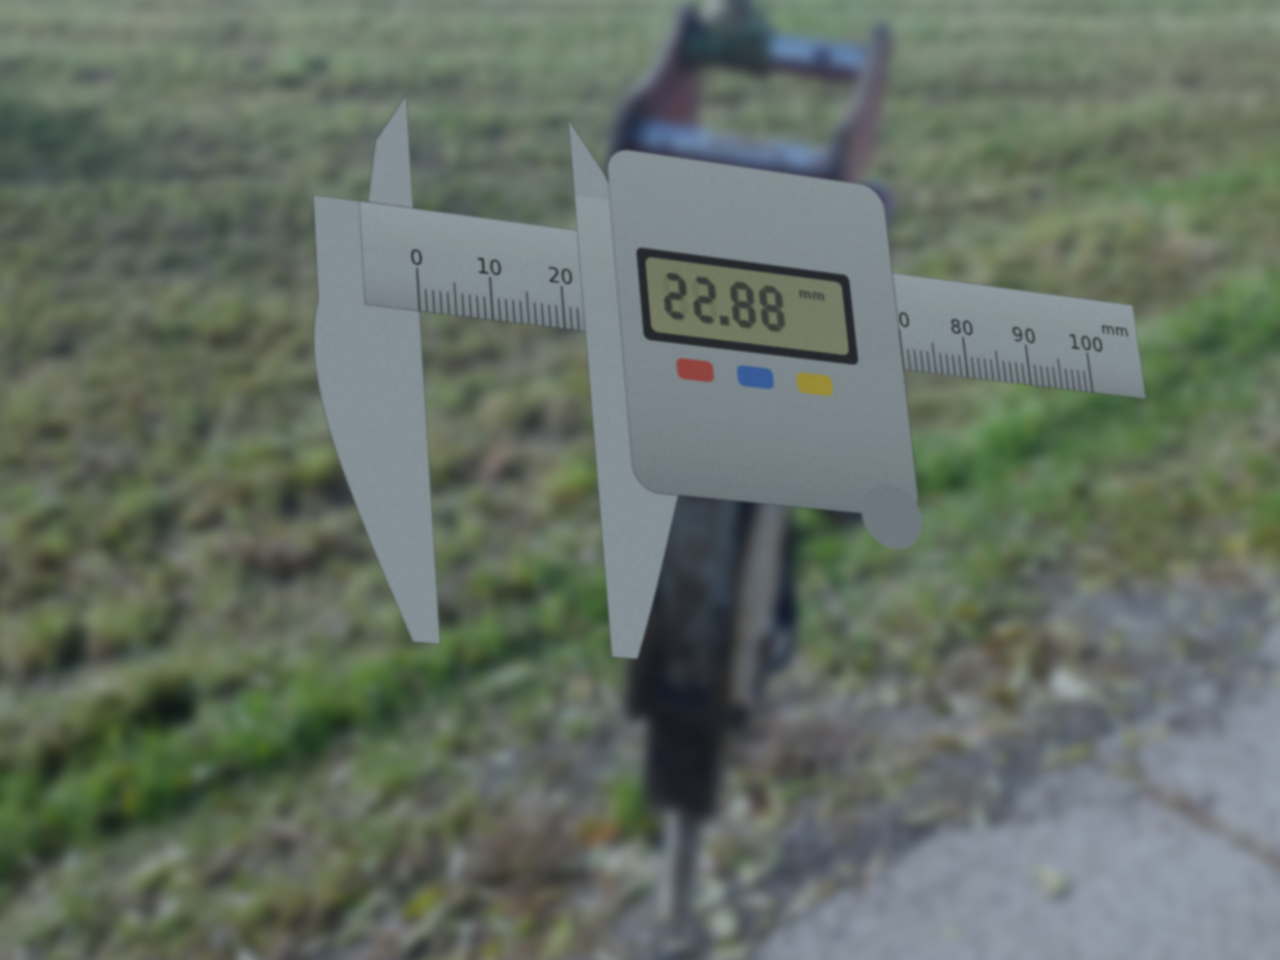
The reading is 22.88mm
